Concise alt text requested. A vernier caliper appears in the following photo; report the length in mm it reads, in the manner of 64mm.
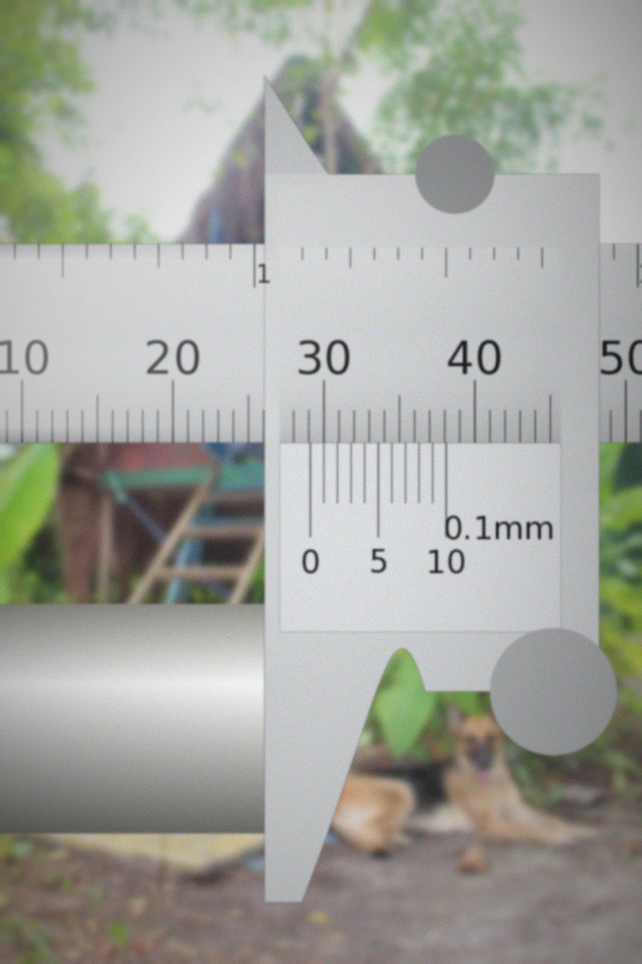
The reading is 29.1mm
